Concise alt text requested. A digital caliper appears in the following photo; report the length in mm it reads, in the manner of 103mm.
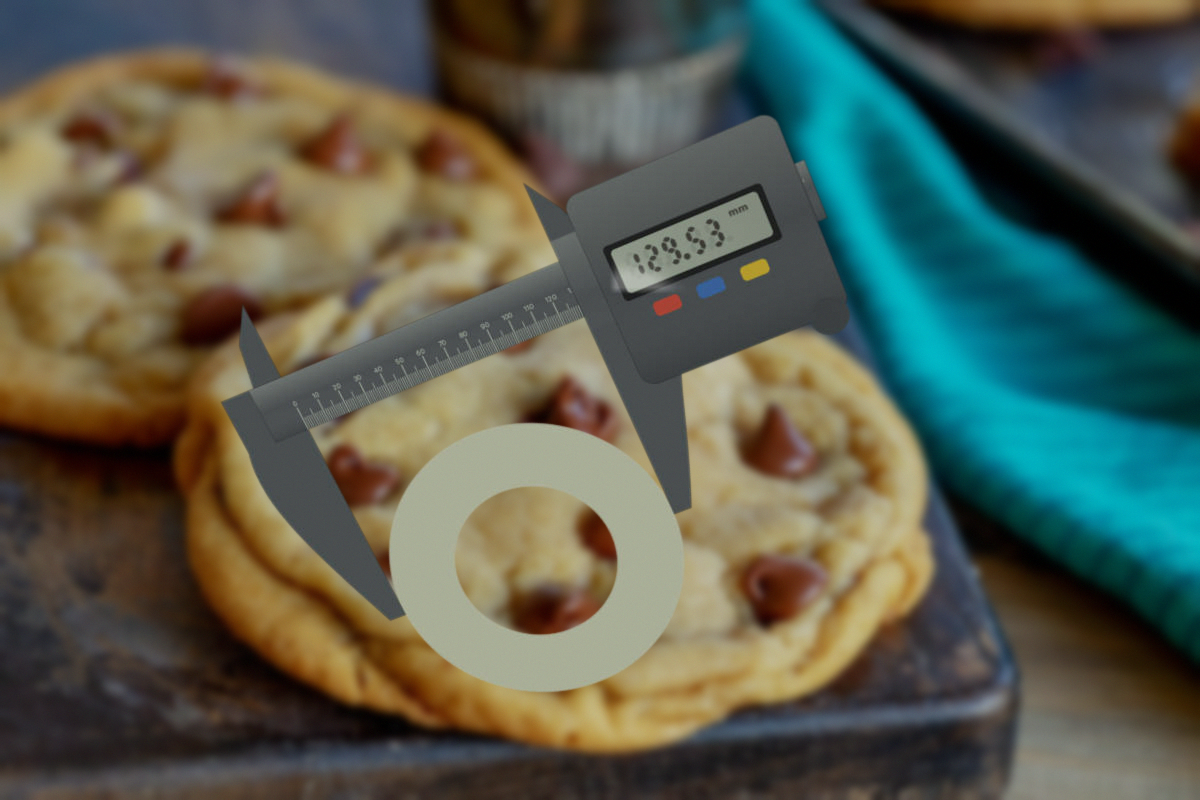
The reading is 129.53mm
